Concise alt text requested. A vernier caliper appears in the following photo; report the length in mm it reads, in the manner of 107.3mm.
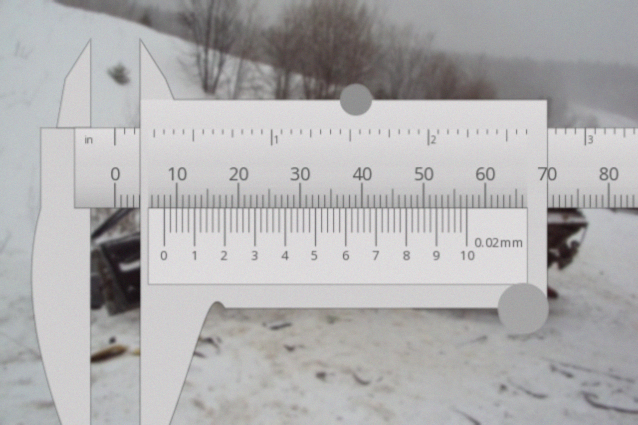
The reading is 8.0mm
